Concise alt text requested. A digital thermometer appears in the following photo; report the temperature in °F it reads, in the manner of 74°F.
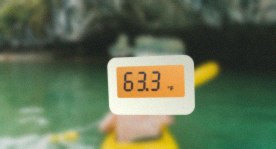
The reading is 63.3°F
